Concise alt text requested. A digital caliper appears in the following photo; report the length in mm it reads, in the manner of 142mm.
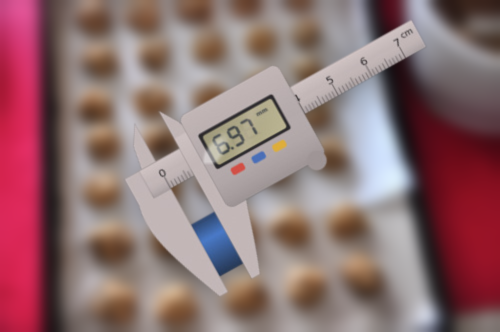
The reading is 6.97mm
